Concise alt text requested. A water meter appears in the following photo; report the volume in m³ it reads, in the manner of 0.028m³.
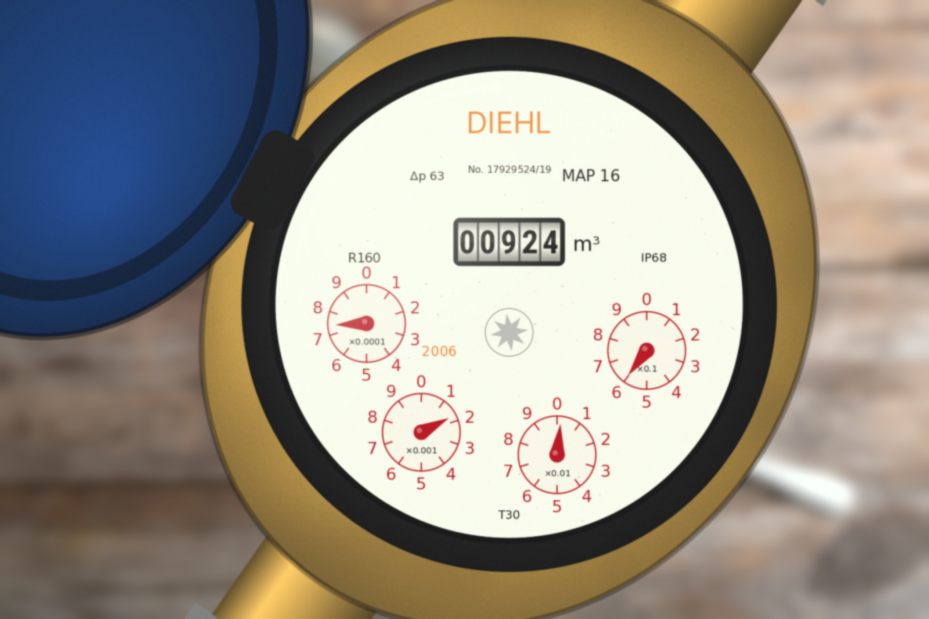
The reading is 924.6017m³
